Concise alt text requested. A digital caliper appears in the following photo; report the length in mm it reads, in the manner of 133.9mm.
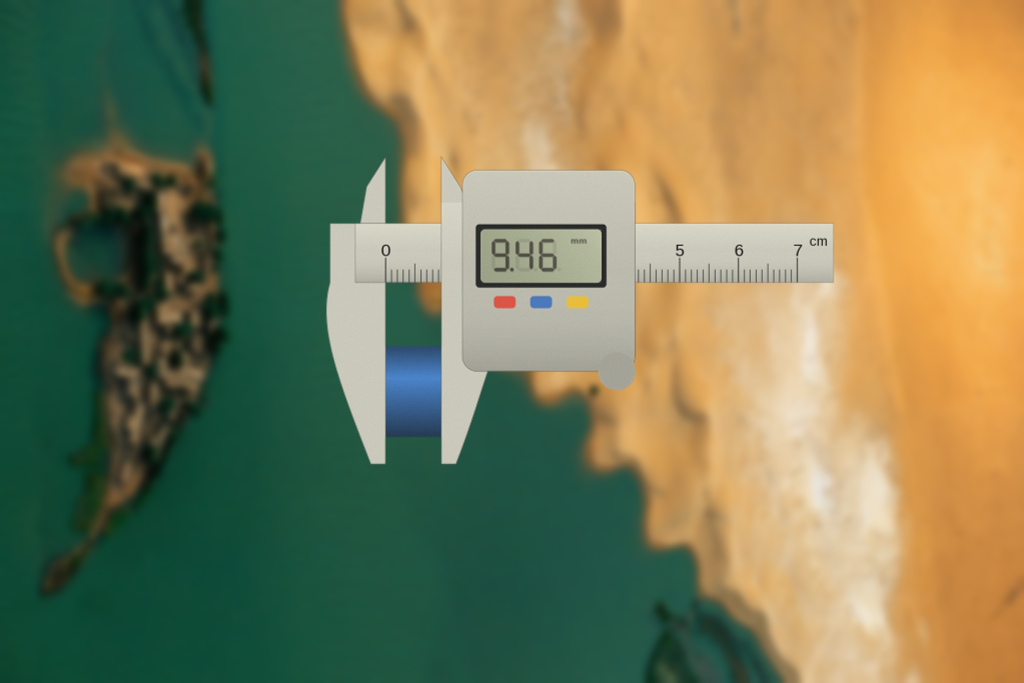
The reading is 9.46mm
